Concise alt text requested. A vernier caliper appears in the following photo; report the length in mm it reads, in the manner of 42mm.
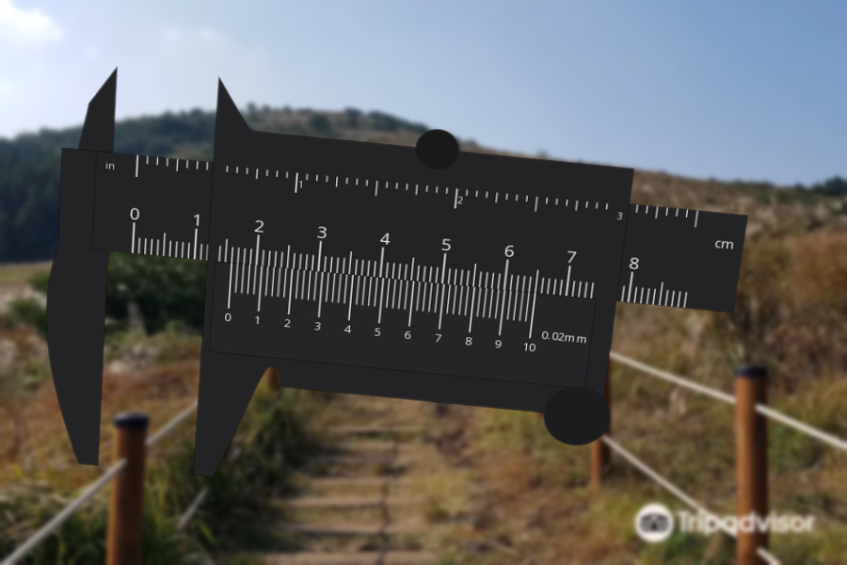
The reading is 16.0mm
